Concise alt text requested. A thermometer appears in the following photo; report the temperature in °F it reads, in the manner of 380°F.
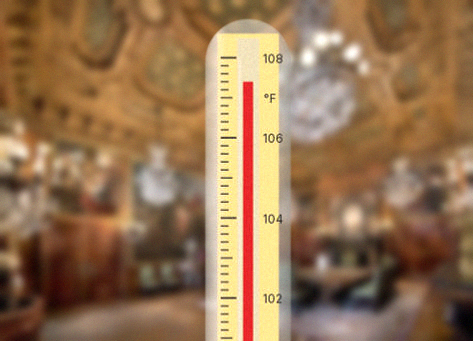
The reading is 107.4°F
